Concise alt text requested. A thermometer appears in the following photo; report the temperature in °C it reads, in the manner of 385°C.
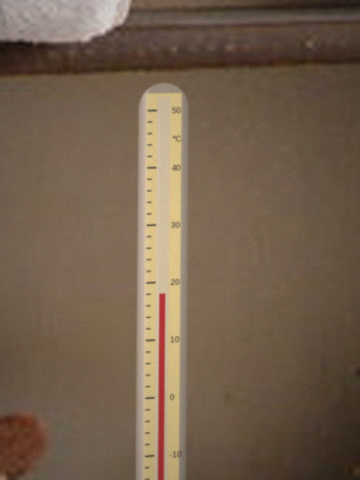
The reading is 18°C
